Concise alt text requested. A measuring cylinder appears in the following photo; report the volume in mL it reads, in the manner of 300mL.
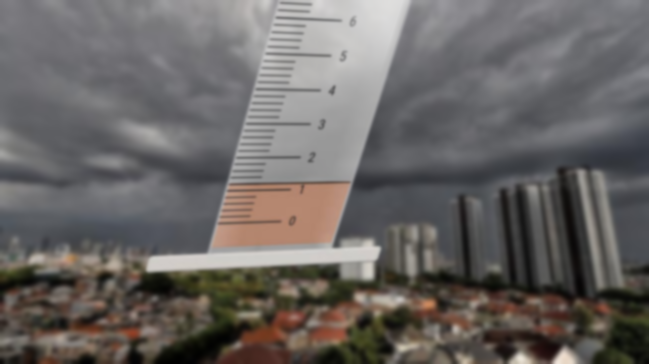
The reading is 1.2mL
